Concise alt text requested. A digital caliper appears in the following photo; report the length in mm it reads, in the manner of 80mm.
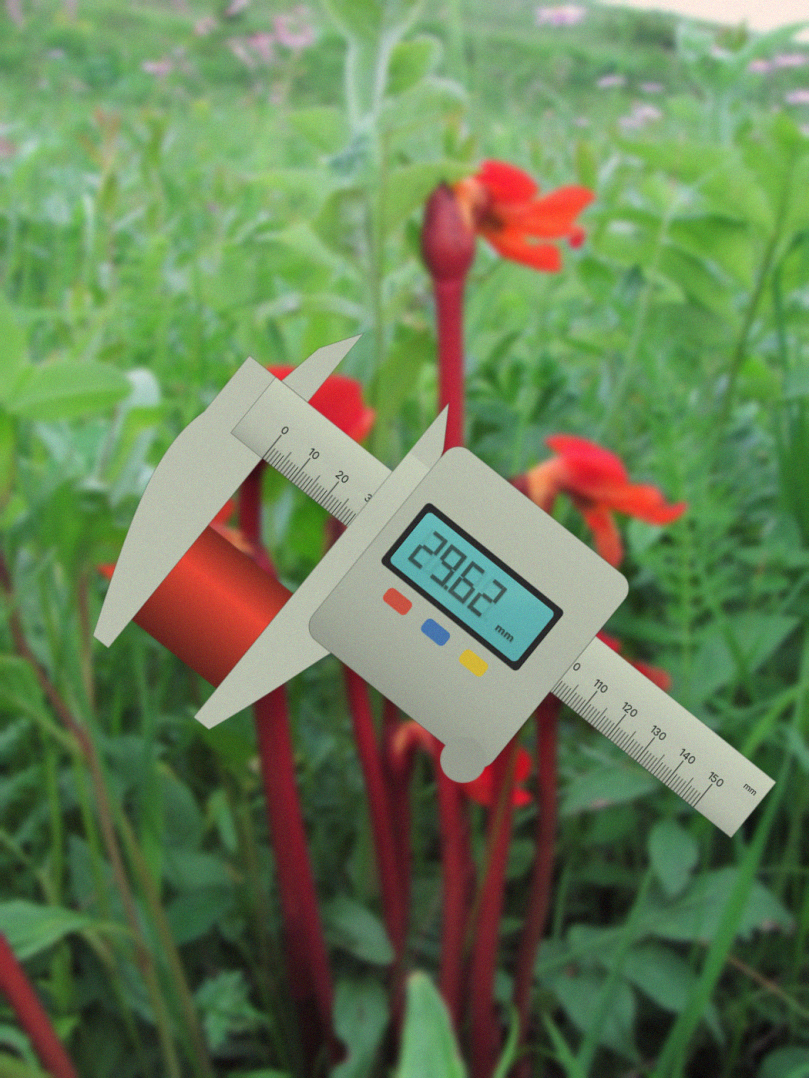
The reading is 29.62mm
